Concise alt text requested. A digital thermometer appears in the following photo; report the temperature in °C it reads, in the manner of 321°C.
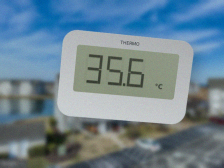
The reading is 35.6°C
